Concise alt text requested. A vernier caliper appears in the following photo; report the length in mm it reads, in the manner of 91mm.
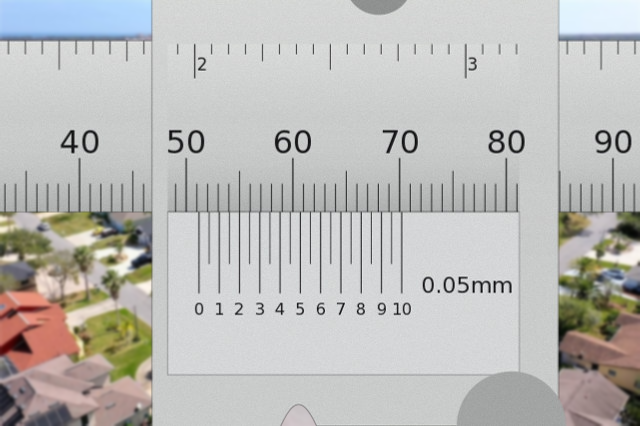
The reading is 51.2mm
